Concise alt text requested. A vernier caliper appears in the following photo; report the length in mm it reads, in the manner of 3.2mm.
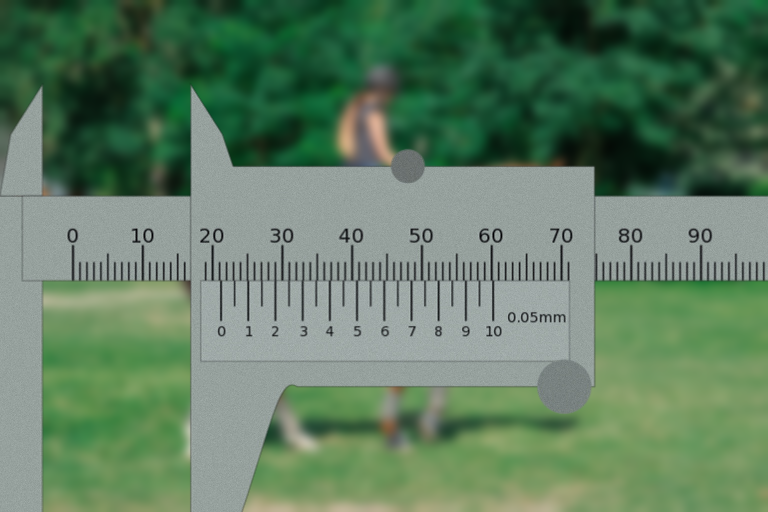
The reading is 21.2mm
